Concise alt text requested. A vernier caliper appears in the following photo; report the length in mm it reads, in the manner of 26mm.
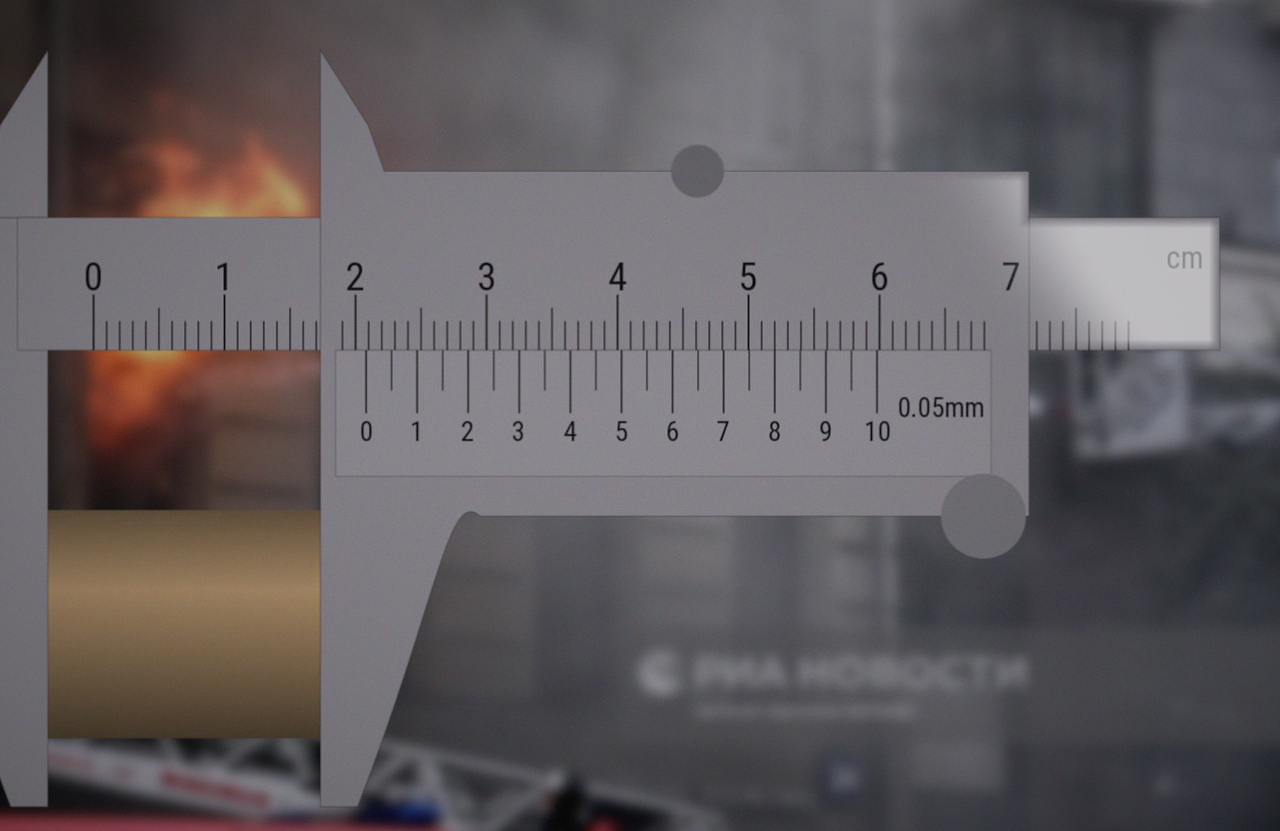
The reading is 20.8mm
